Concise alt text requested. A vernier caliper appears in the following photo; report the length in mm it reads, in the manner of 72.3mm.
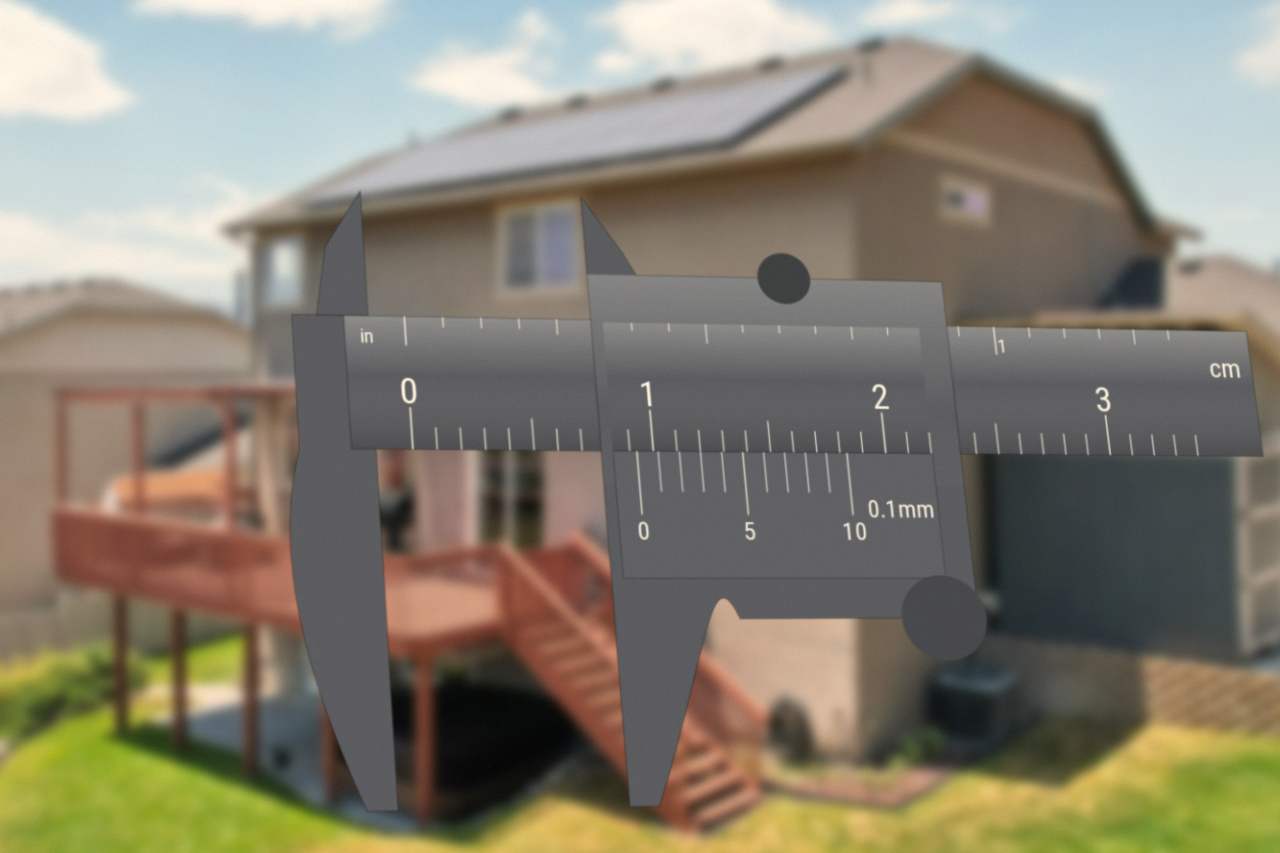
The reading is 9.3mm
